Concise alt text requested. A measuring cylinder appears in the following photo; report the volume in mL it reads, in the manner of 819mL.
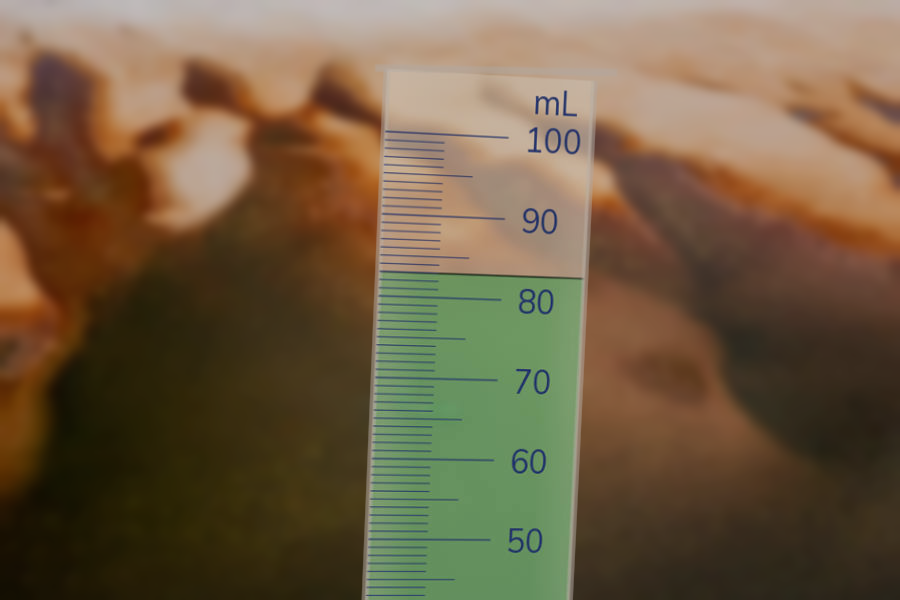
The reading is 83mL
